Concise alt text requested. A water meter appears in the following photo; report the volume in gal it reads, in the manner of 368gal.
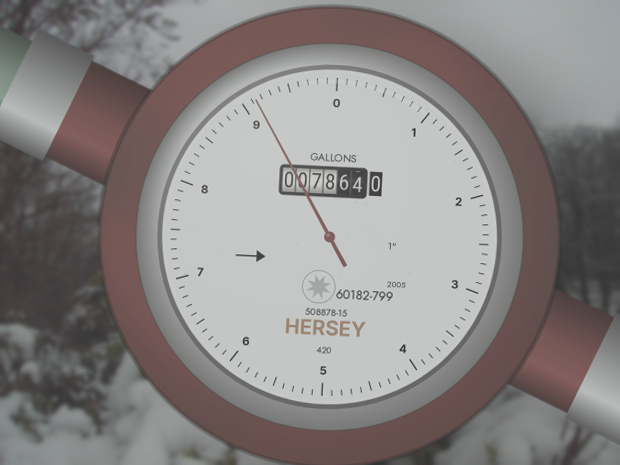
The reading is 78639.1gal
